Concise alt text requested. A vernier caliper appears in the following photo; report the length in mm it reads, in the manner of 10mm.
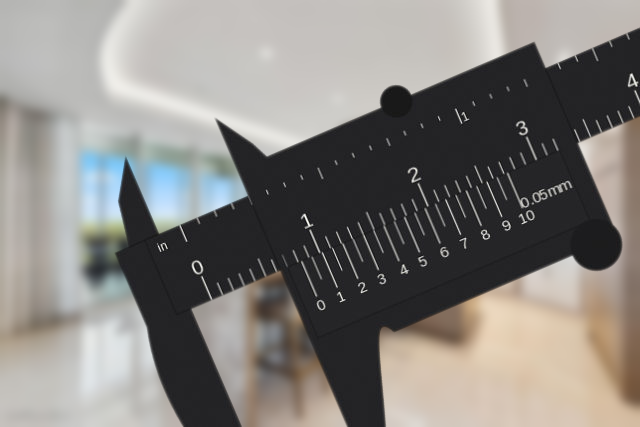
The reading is 8.3mm
